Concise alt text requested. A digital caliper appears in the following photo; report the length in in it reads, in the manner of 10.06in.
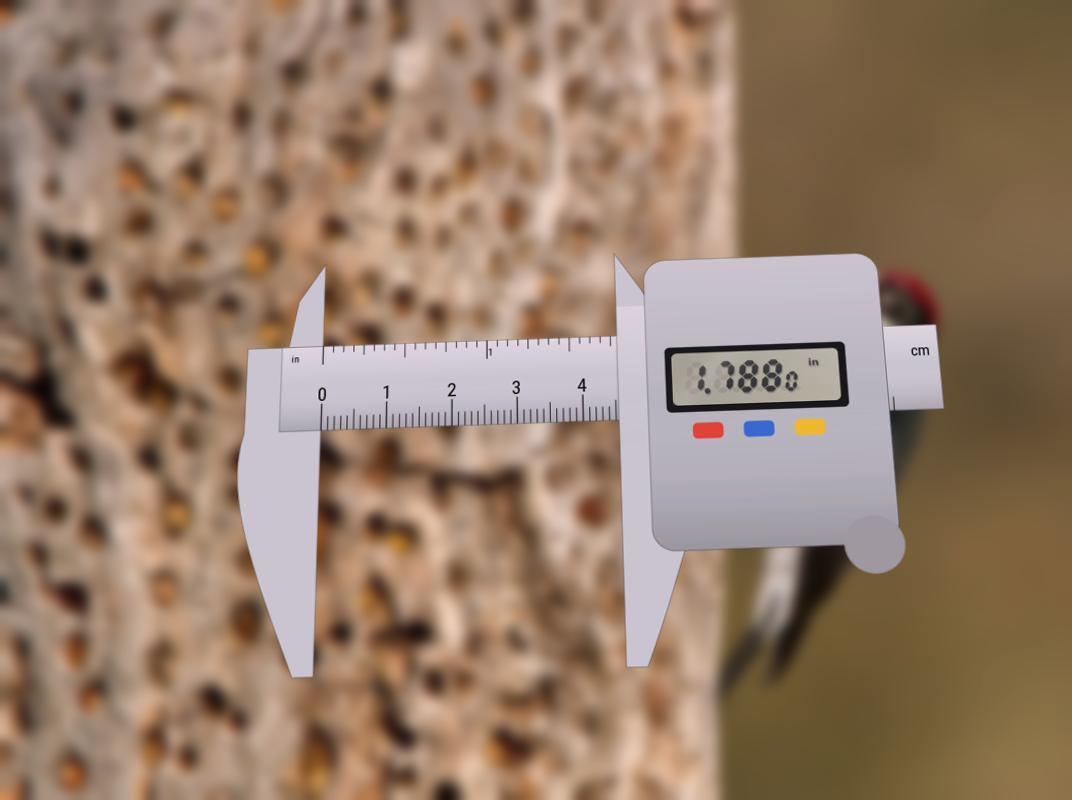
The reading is 1.7880in
